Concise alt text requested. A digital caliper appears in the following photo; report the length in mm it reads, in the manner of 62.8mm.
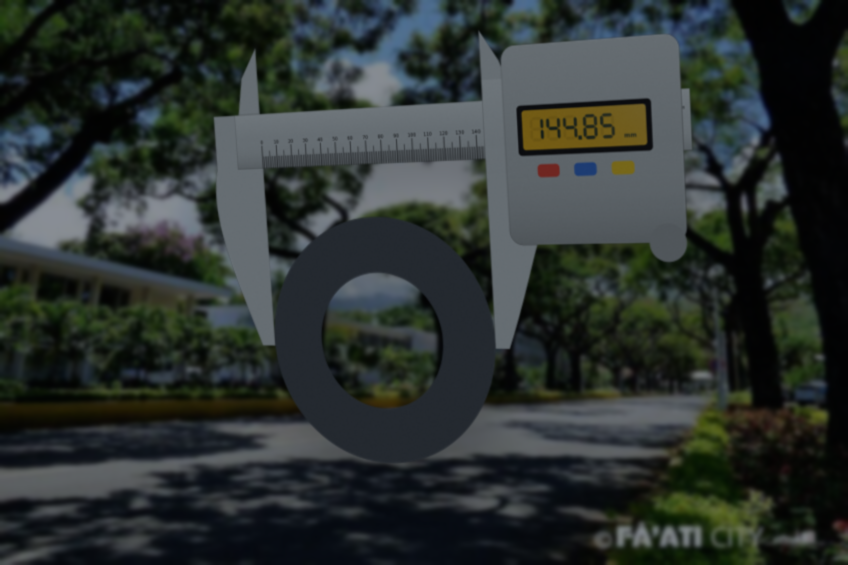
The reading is 144.85mm
